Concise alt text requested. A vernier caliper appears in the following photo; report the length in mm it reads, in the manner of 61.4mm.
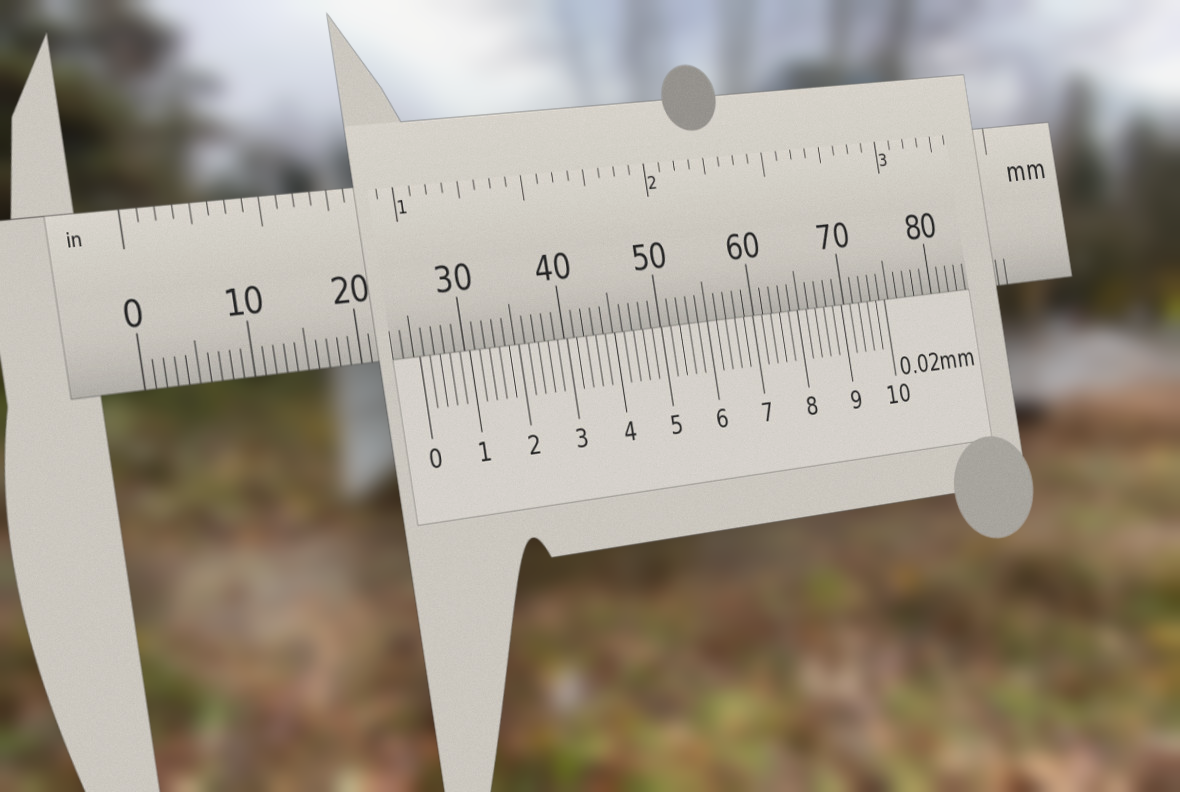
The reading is 25.6mm
